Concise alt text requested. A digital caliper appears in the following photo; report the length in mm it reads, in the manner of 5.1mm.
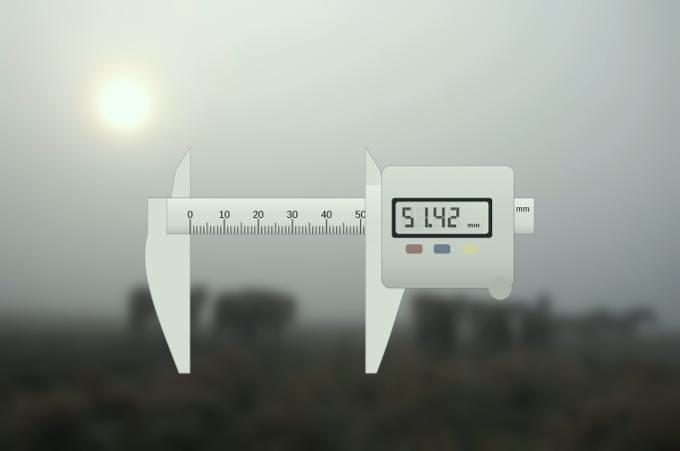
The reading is 51.42mm
